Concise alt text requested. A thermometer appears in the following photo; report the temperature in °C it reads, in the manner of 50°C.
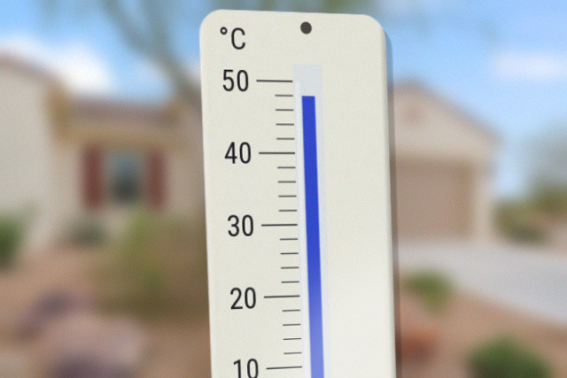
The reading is 48°C
